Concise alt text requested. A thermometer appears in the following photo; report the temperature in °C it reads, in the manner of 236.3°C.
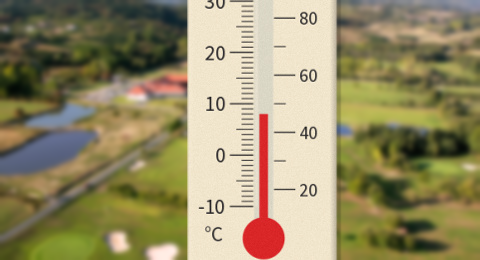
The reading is 8°C
